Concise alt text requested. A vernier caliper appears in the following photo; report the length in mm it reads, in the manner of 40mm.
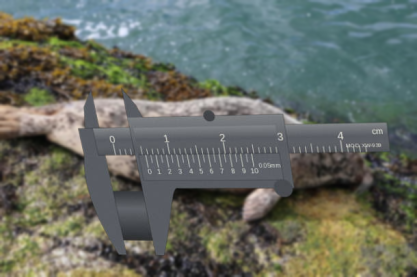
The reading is 5.6mm
